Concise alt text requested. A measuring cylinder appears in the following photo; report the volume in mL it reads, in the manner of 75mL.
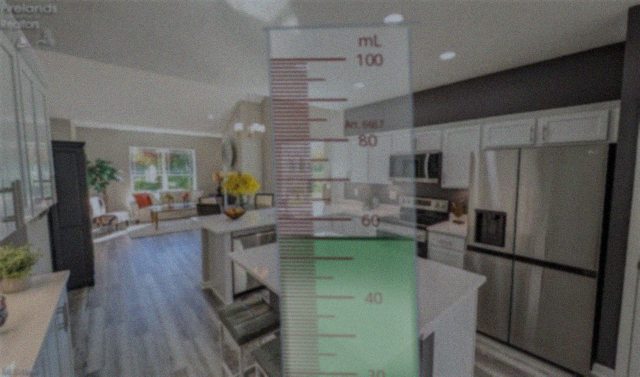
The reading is 55mL
